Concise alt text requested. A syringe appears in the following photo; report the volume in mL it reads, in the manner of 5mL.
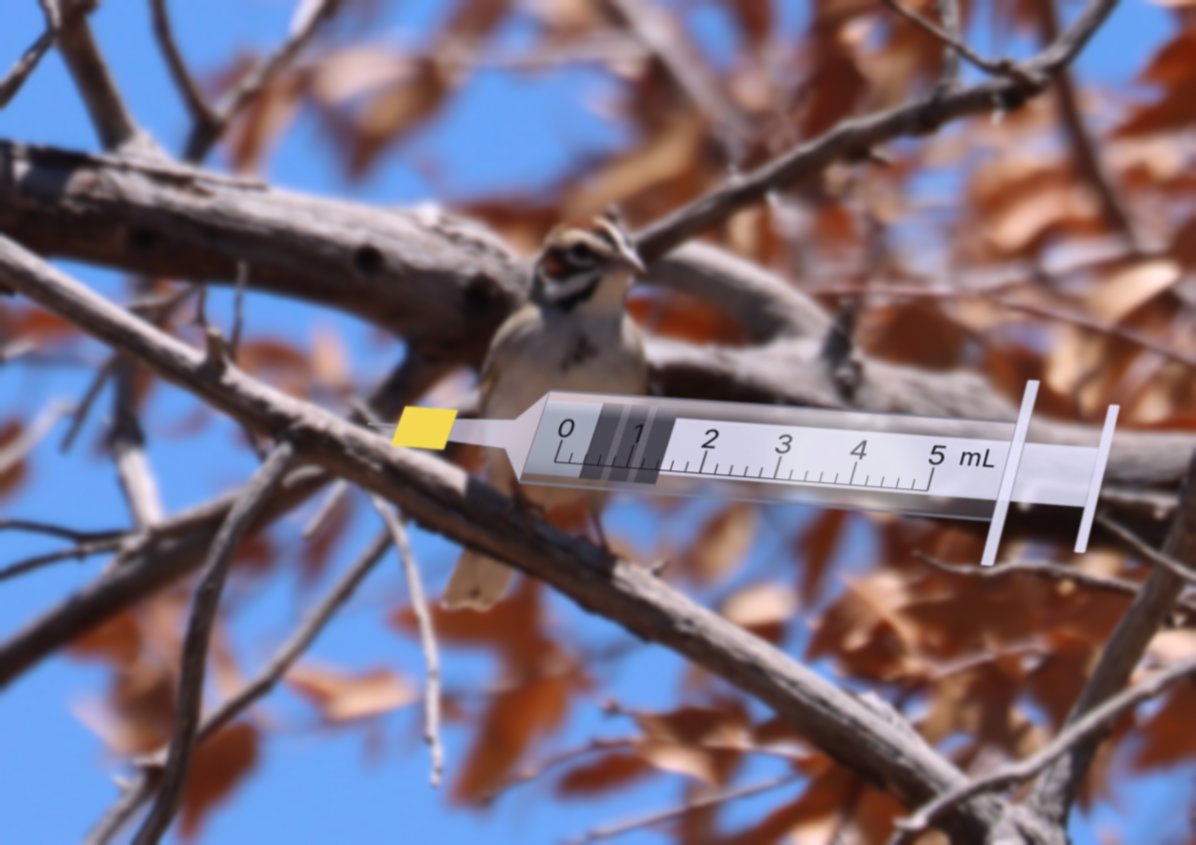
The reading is 0.4mL
